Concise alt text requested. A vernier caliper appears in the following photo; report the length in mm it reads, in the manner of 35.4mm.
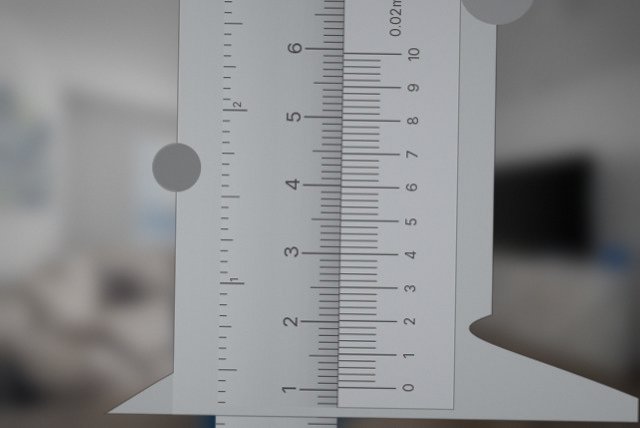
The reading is 10.4mm
